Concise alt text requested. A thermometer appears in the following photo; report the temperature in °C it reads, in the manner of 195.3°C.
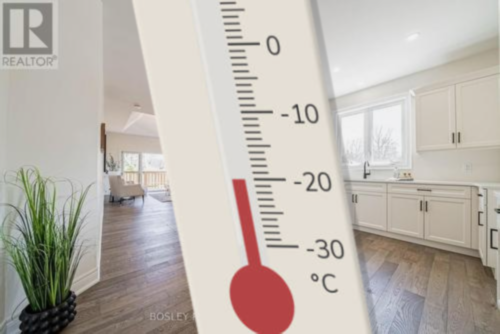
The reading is -20°C
